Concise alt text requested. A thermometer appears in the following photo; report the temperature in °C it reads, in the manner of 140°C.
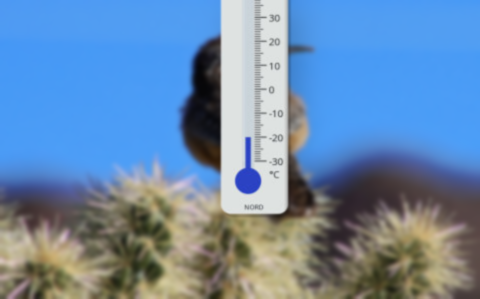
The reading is -20°C
